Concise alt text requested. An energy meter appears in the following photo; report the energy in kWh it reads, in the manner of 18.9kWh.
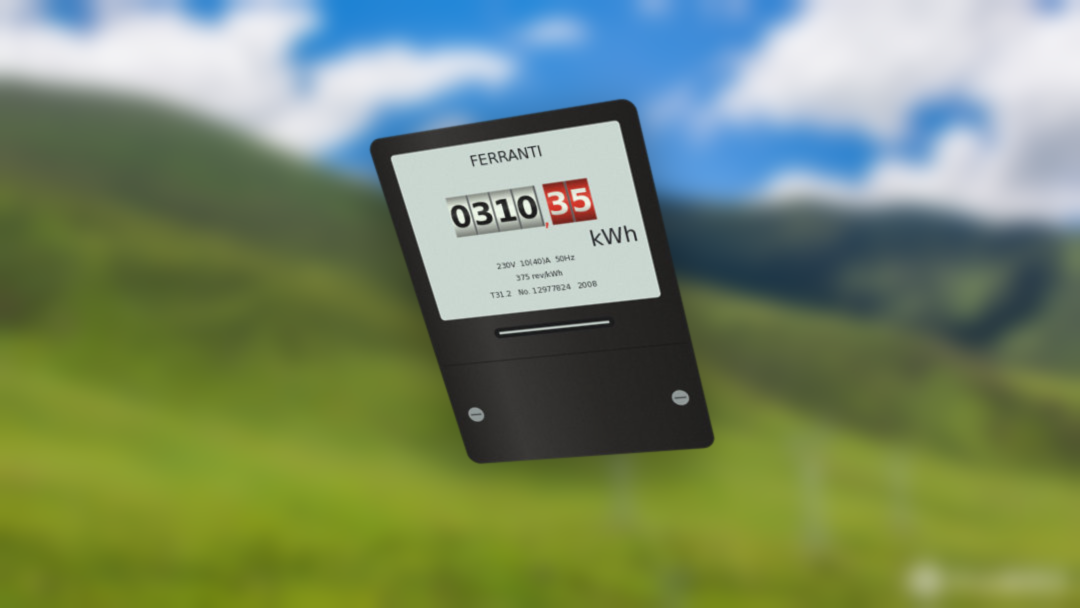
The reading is 310.35kWh
